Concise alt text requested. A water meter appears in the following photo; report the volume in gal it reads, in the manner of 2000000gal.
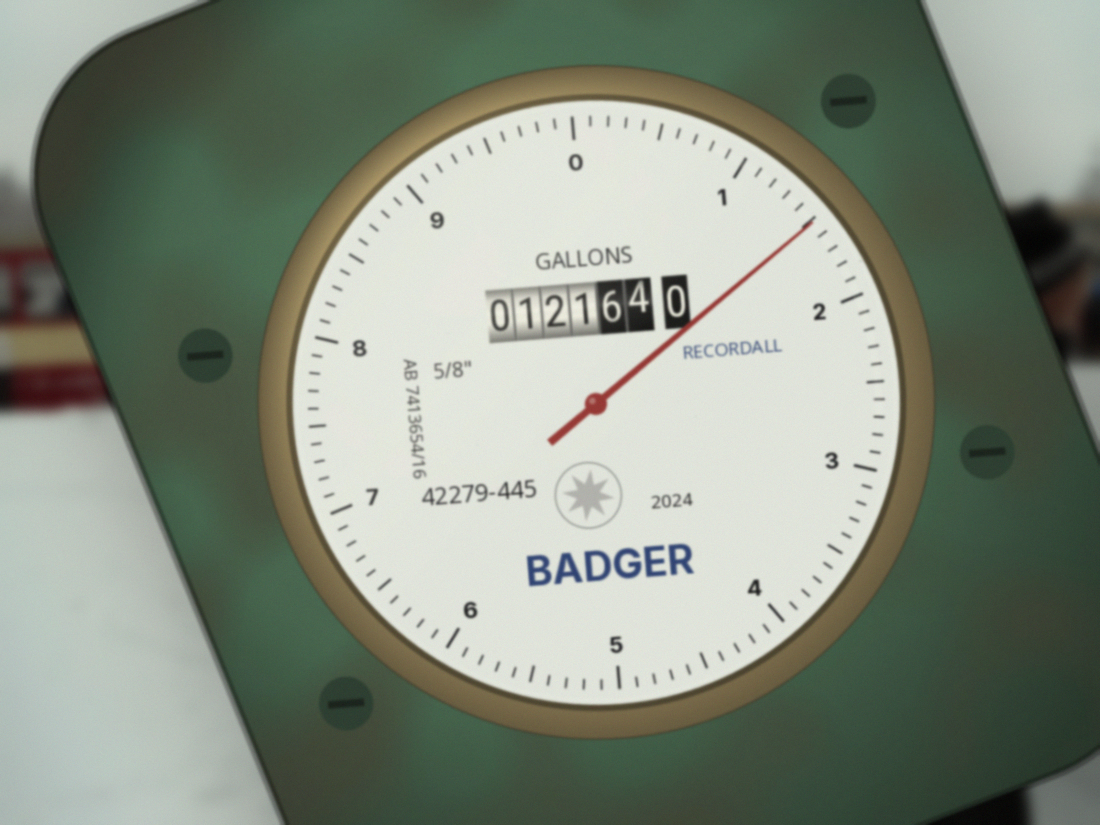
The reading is 121641.5gal
